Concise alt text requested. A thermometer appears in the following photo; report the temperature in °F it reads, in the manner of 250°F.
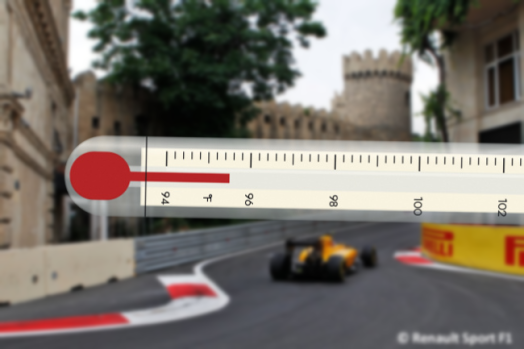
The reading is 95.5°F
